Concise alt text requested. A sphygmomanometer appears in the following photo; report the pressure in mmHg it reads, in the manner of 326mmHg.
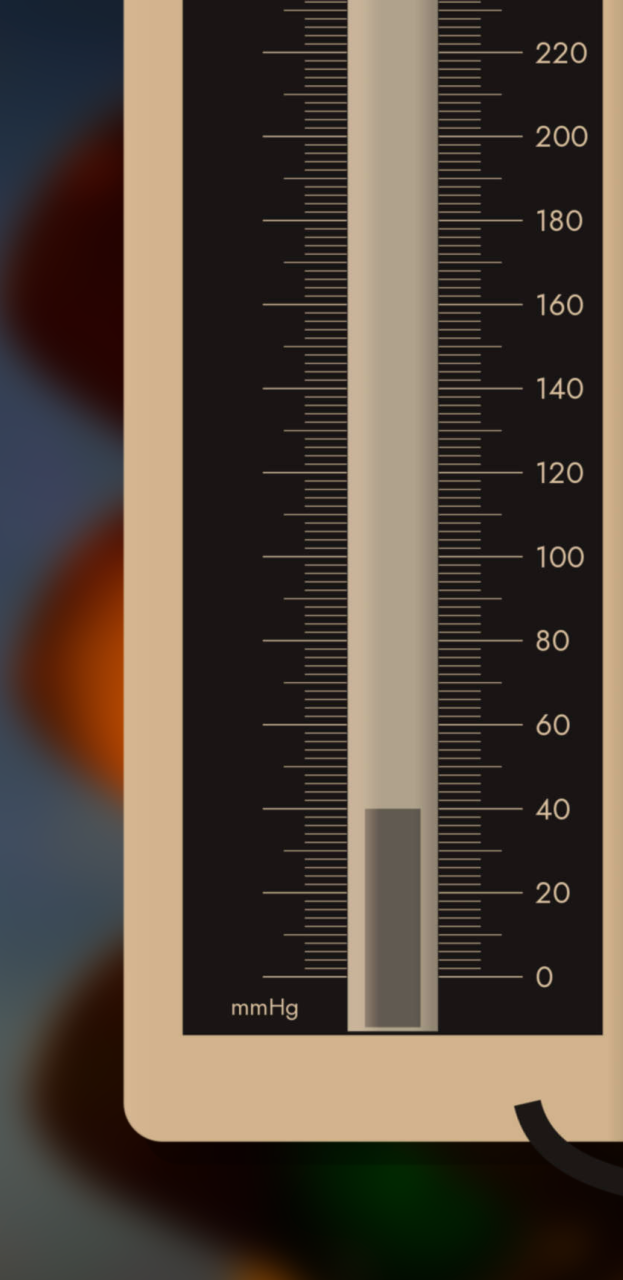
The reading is 40mmHg
